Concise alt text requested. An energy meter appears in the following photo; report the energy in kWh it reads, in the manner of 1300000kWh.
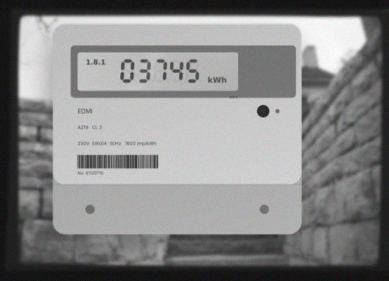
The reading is 3745kWh
